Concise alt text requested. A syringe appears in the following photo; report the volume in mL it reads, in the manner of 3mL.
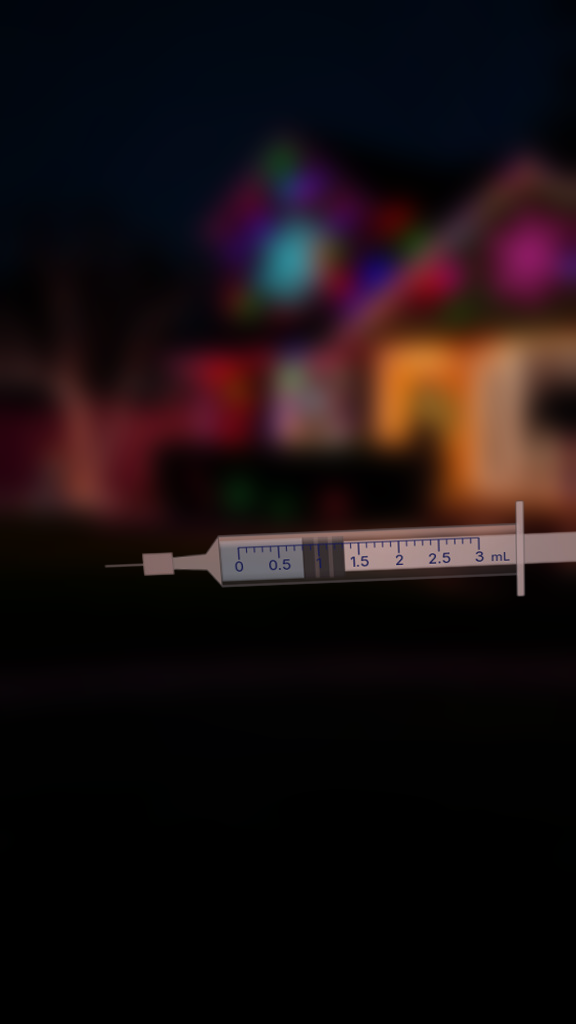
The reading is 0.8mL
